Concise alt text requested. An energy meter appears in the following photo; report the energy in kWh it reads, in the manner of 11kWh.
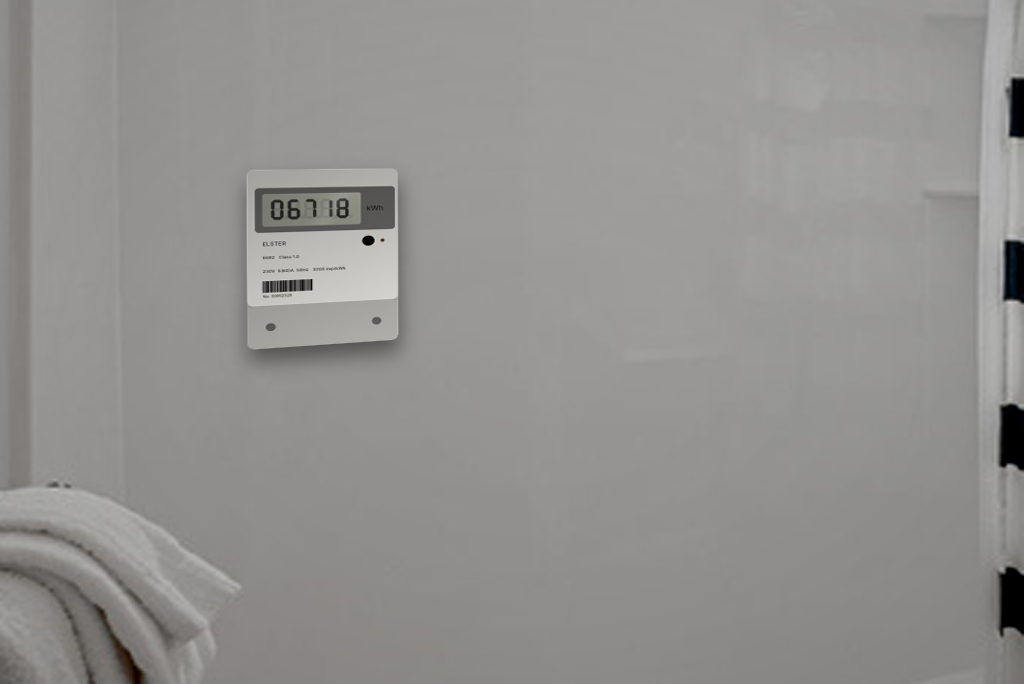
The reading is 6718kWh
